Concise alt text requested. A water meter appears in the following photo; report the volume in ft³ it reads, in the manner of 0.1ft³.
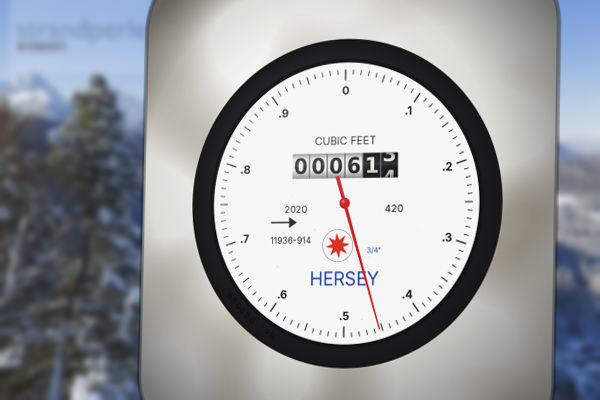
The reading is 613.45ft³
